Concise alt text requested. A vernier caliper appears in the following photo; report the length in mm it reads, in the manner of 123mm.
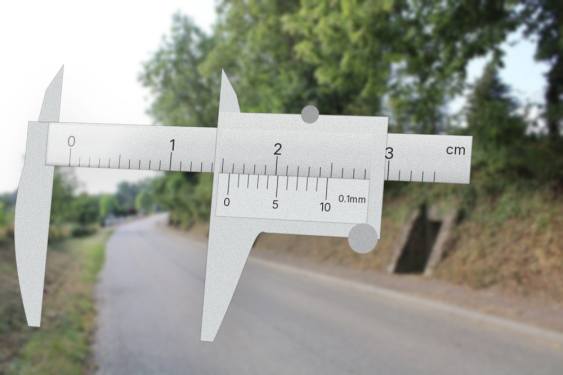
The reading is 15.7mm
